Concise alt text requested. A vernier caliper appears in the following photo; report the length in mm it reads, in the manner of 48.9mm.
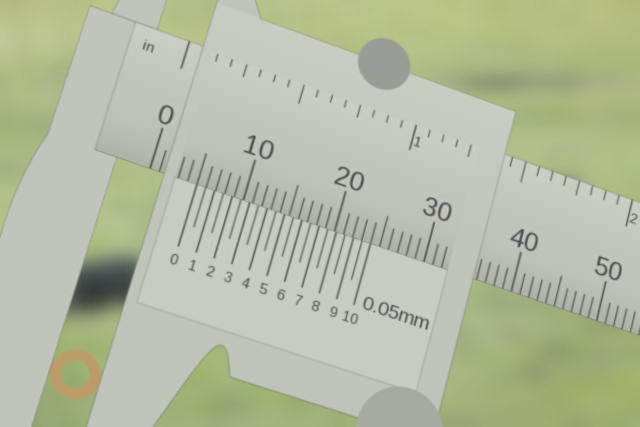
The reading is 5.0mm
